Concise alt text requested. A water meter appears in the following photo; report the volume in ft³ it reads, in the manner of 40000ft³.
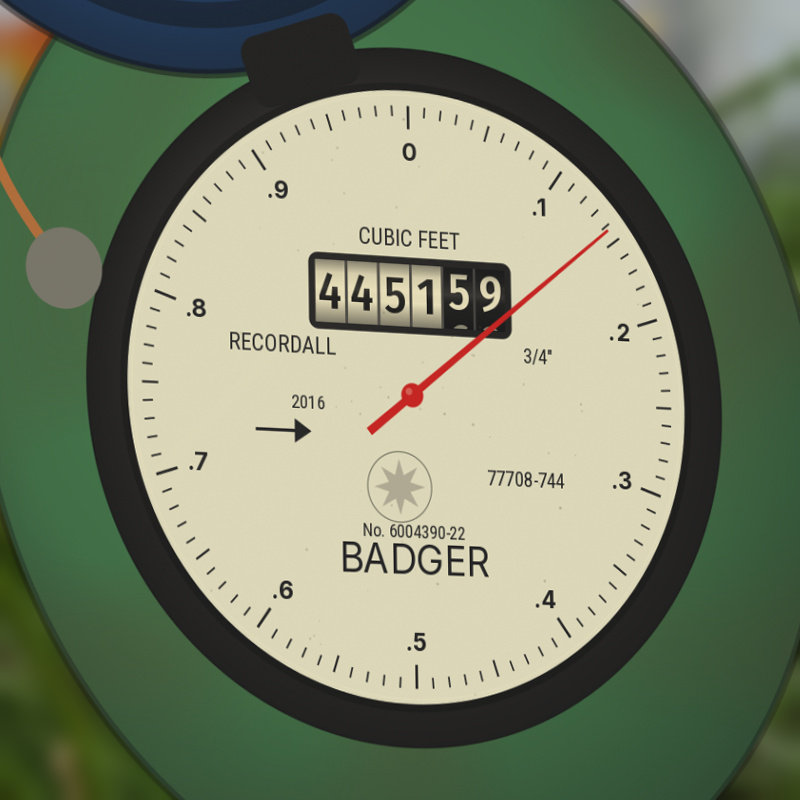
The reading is 445159.14ft³
